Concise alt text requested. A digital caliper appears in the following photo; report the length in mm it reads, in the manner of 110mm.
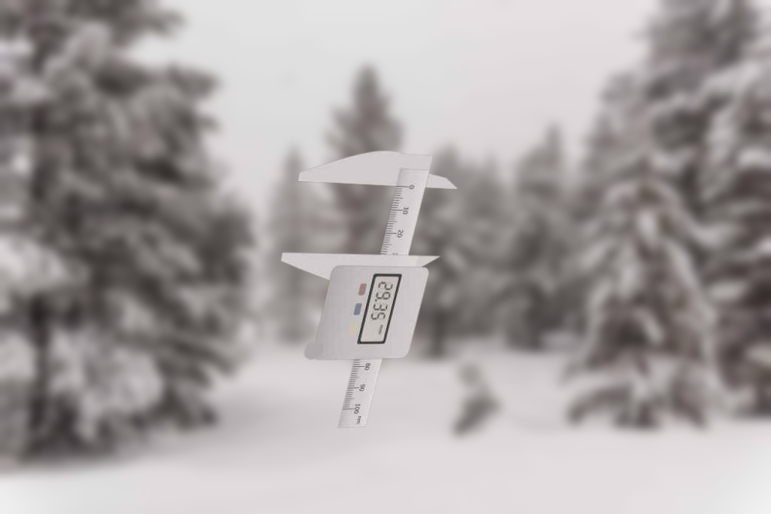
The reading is 29.35mm
